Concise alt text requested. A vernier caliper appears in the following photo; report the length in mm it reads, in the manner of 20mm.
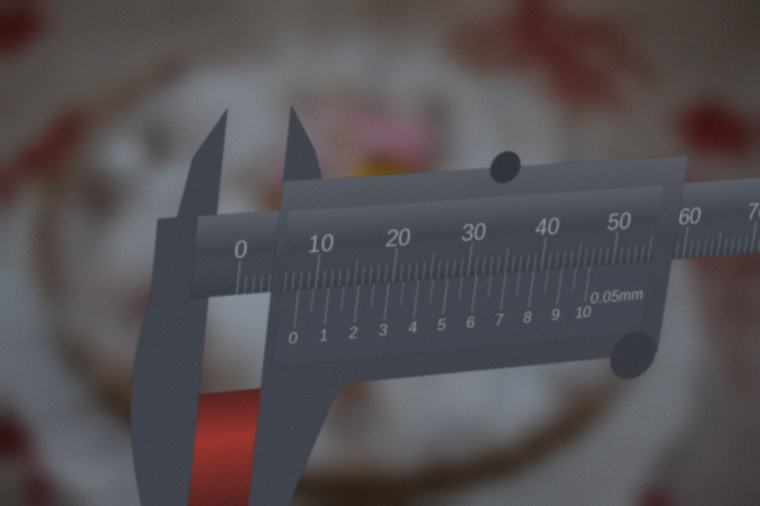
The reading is 7.8mm
